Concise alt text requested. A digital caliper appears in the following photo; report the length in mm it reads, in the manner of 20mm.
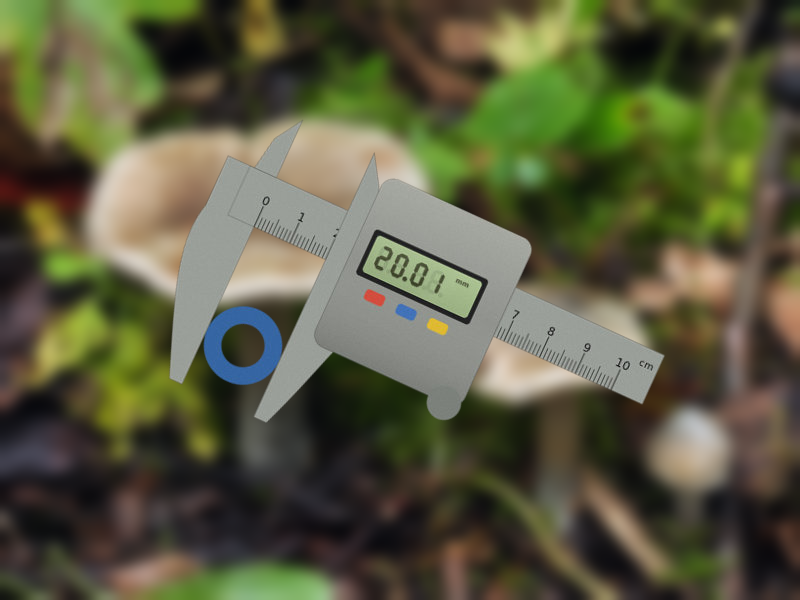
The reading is 20.01mm
